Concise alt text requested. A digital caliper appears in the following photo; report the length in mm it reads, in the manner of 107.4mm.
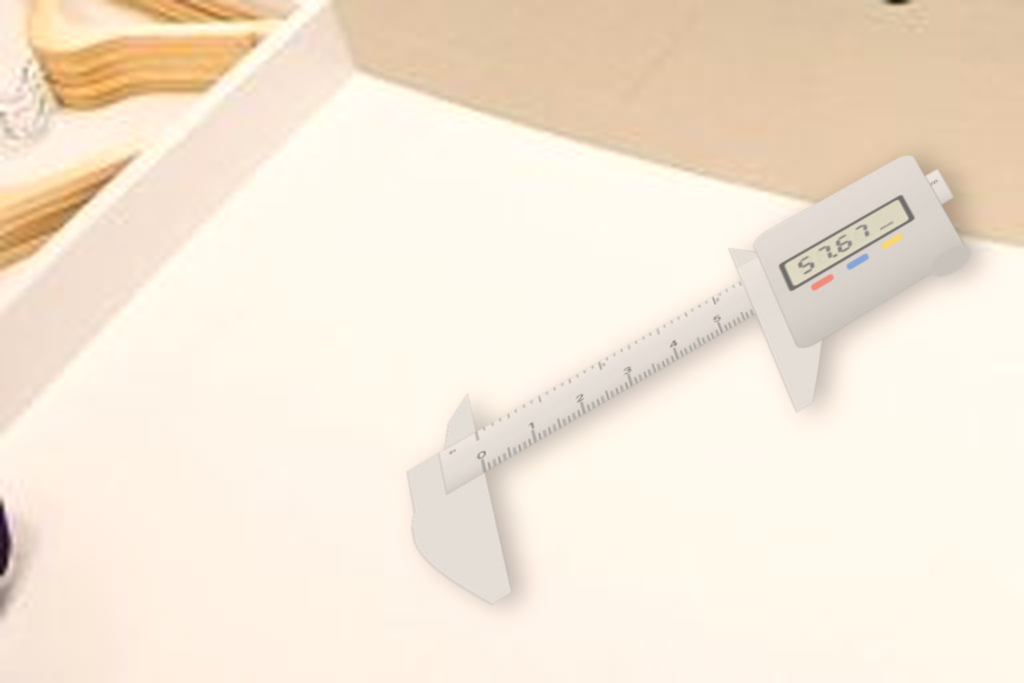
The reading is 57.67mm
